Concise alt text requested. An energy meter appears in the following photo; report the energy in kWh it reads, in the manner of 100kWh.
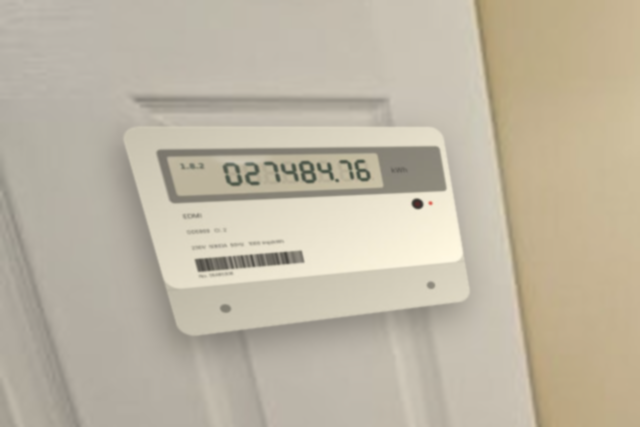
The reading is 27484.76kWh
